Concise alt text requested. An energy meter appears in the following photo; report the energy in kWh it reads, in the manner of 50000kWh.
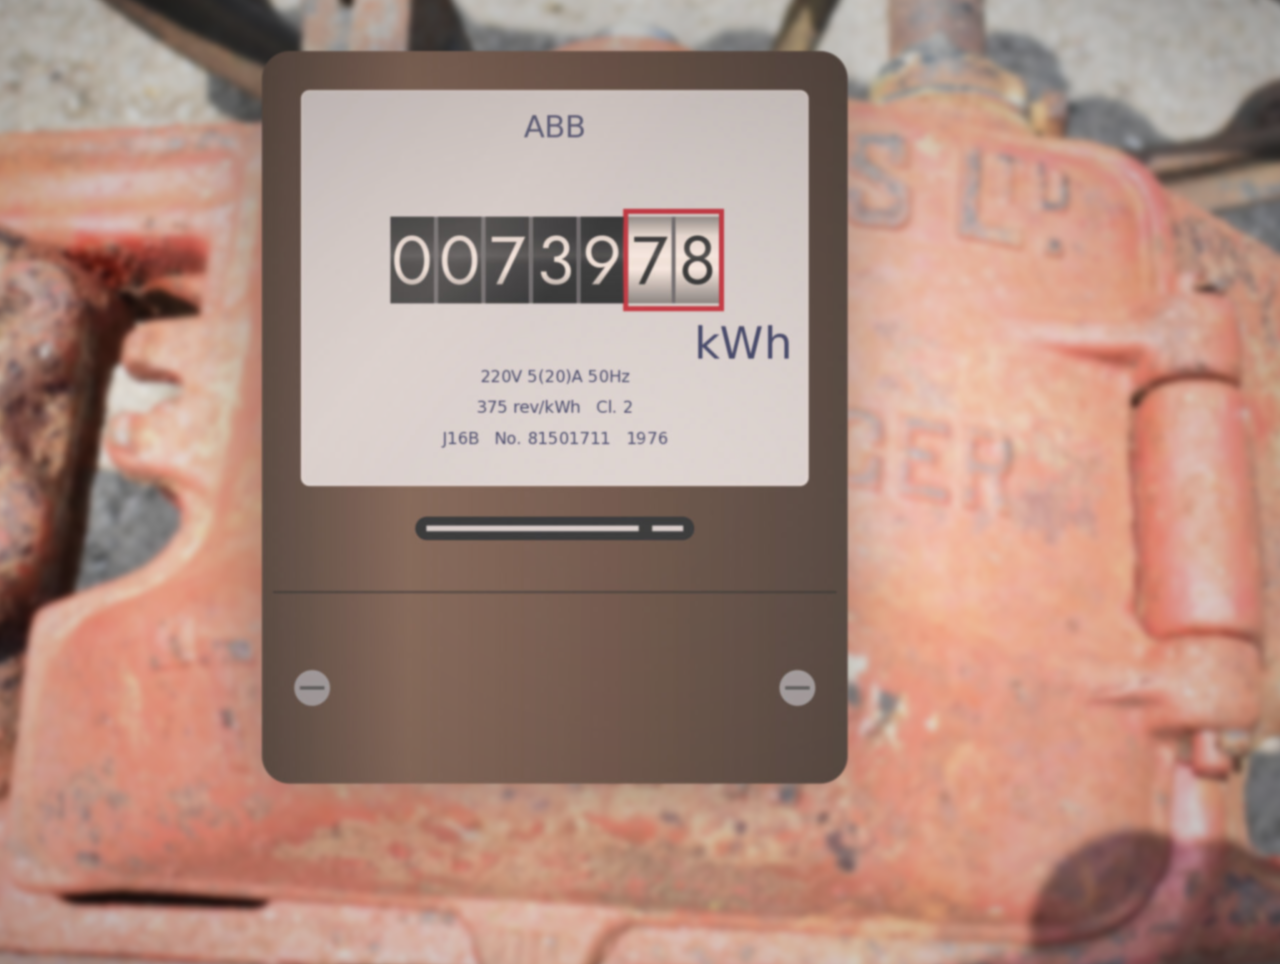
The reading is 739.78kWh
